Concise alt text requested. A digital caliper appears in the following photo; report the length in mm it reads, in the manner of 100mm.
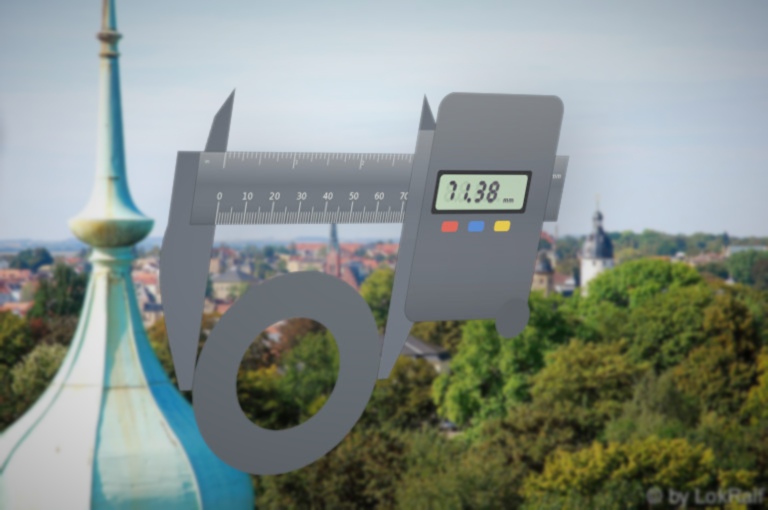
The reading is 71.38mm
